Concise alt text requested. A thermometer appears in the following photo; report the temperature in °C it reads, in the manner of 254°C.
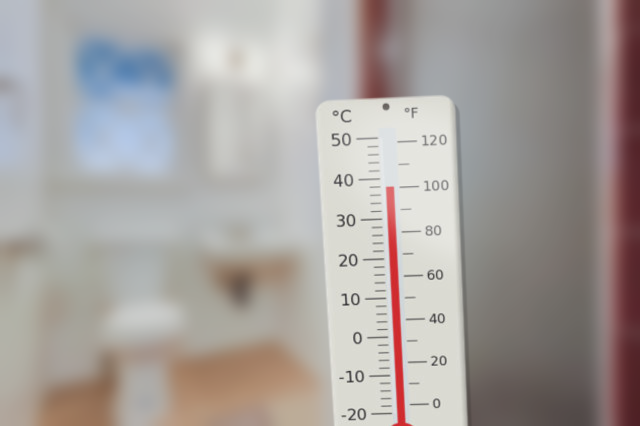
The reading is 38°C
